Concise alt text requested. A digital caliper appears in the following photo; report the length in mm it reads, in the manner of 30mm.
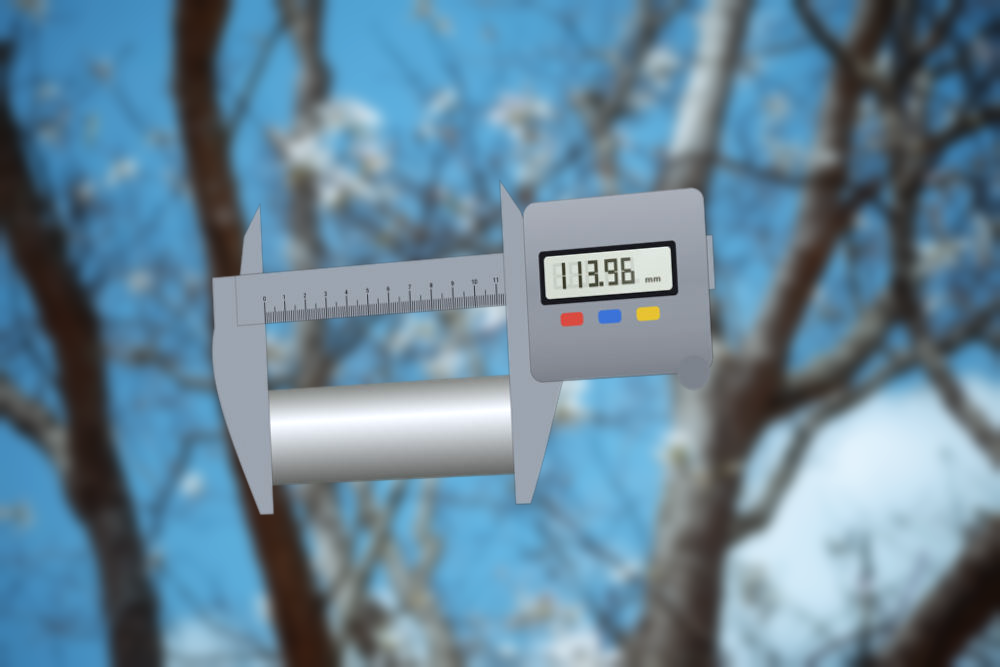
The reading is 113.96mm
